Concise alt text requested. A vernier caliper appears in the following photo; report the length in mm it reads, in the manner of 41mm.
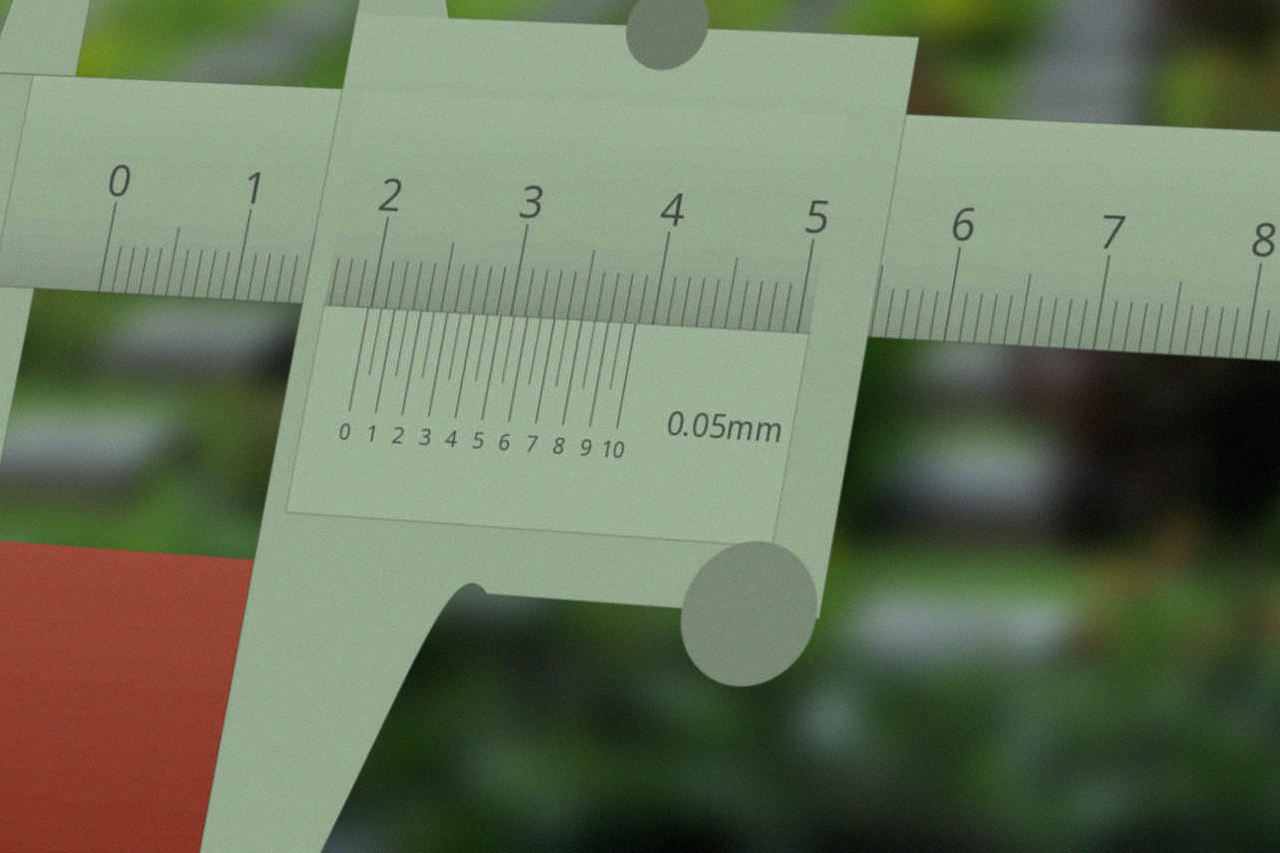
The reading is 19.8mm
